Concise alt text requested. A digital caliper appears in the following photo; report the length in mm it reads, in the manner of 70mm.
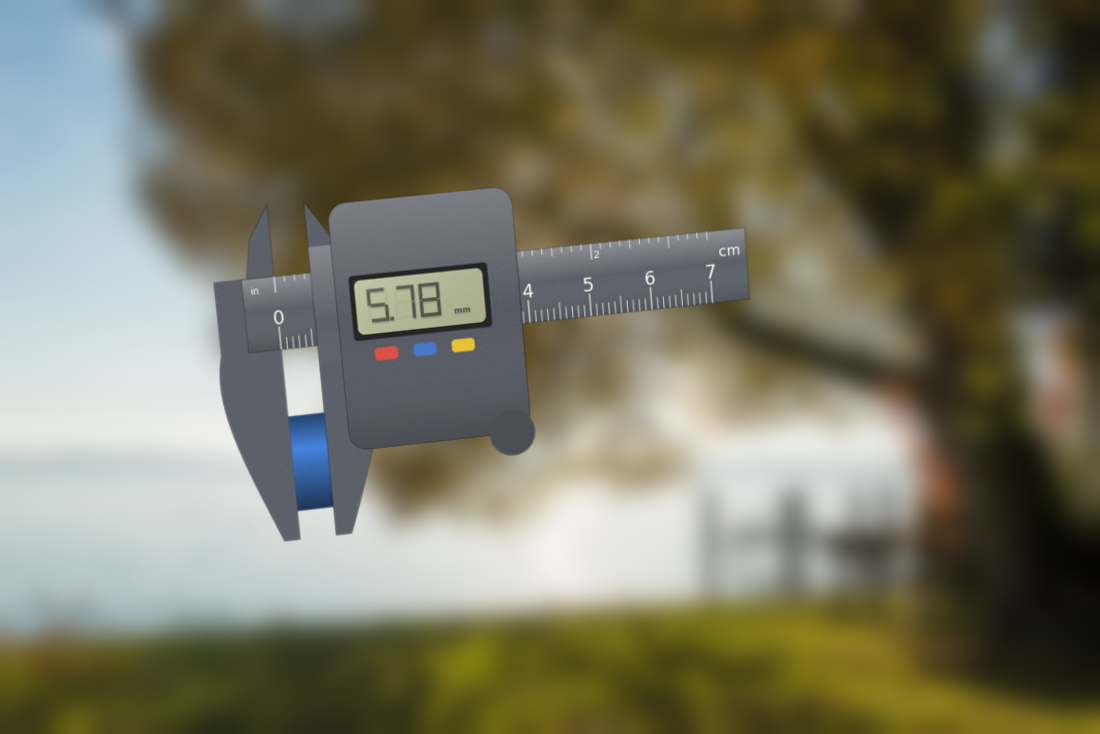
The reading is 5.78mm
